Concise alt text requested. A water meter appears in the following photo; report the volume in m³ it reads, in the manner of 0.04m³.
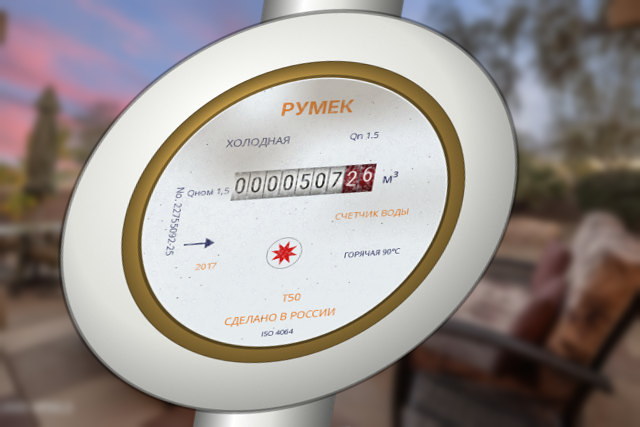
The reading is 507.26m³
